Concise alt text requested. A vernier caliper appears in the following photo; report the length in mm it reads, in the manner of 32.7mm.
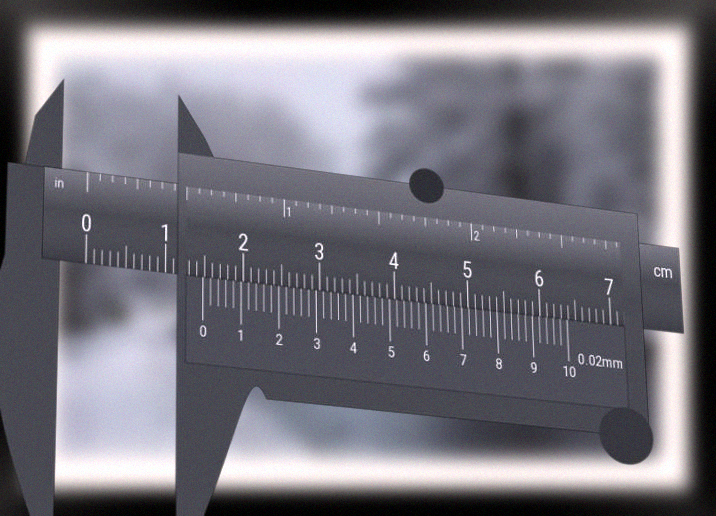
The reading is 14.8mm
